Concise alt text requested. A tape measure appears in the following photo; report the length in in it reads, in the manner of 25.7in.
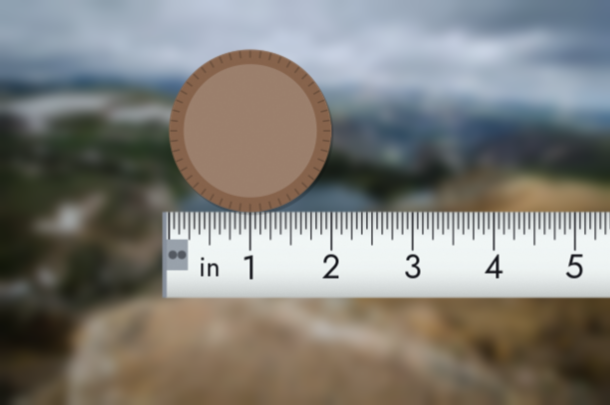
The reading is 2in
